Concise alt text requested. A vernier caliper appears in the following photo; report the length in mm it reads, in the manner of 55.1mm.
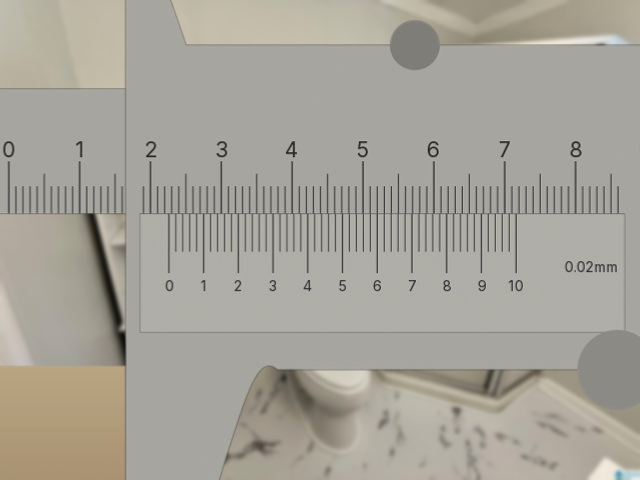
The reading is 22.6mm
